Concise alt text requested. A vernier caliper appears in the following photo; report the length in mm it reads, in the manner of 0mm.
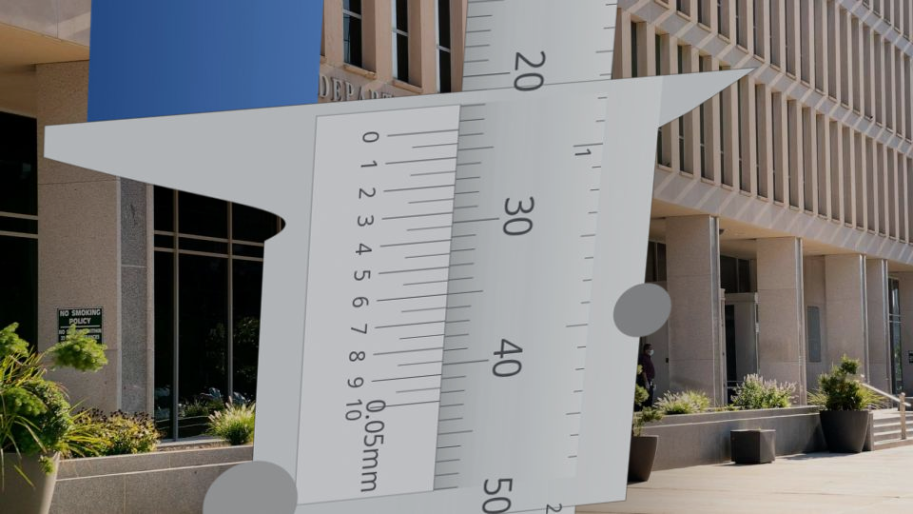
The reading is 23.6mm
